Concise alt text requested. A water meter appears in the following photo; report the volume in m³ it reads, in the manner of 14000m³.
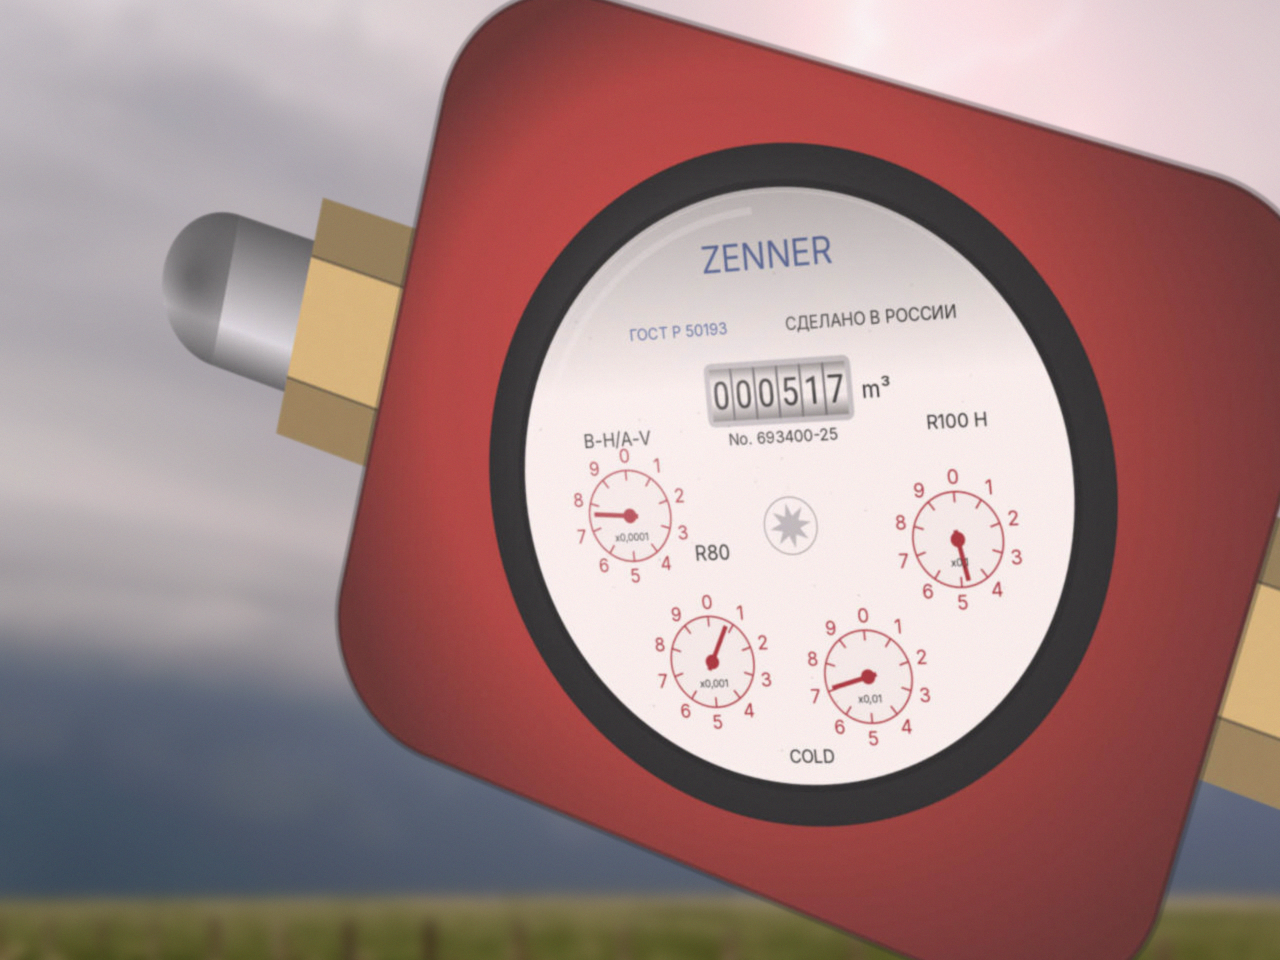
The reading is 517.4707m³
